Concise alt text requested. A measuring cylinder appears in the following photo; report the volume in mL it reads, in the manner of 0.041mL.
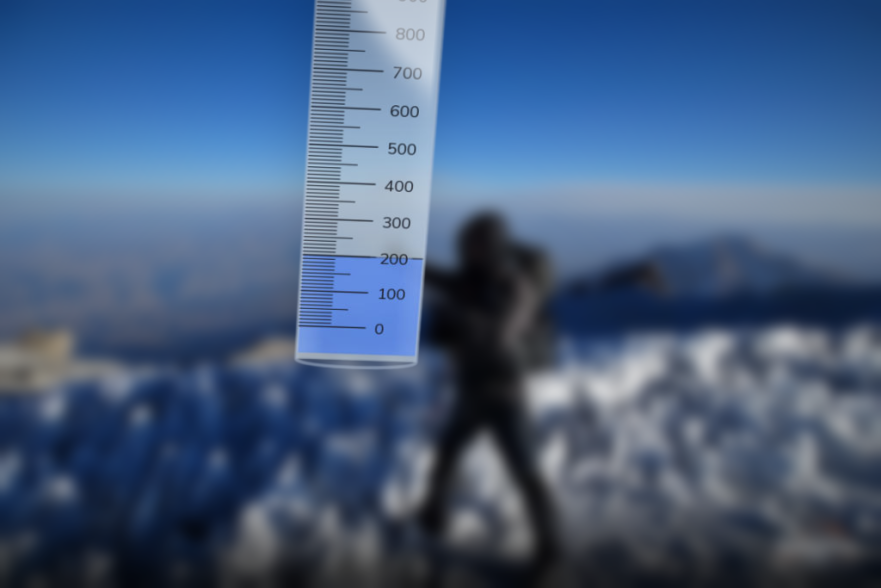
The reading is 200mL
